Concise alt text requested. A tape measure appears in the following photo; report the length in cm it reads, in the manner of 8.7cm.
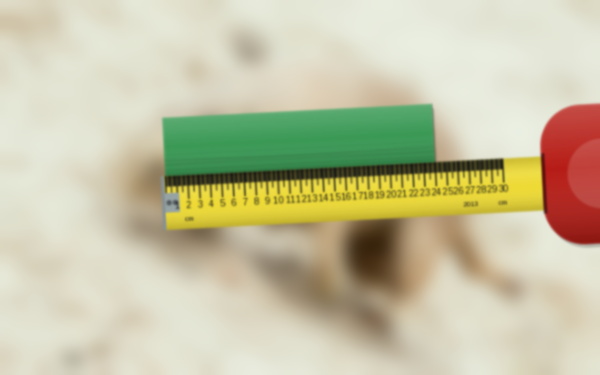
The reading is 24cm
